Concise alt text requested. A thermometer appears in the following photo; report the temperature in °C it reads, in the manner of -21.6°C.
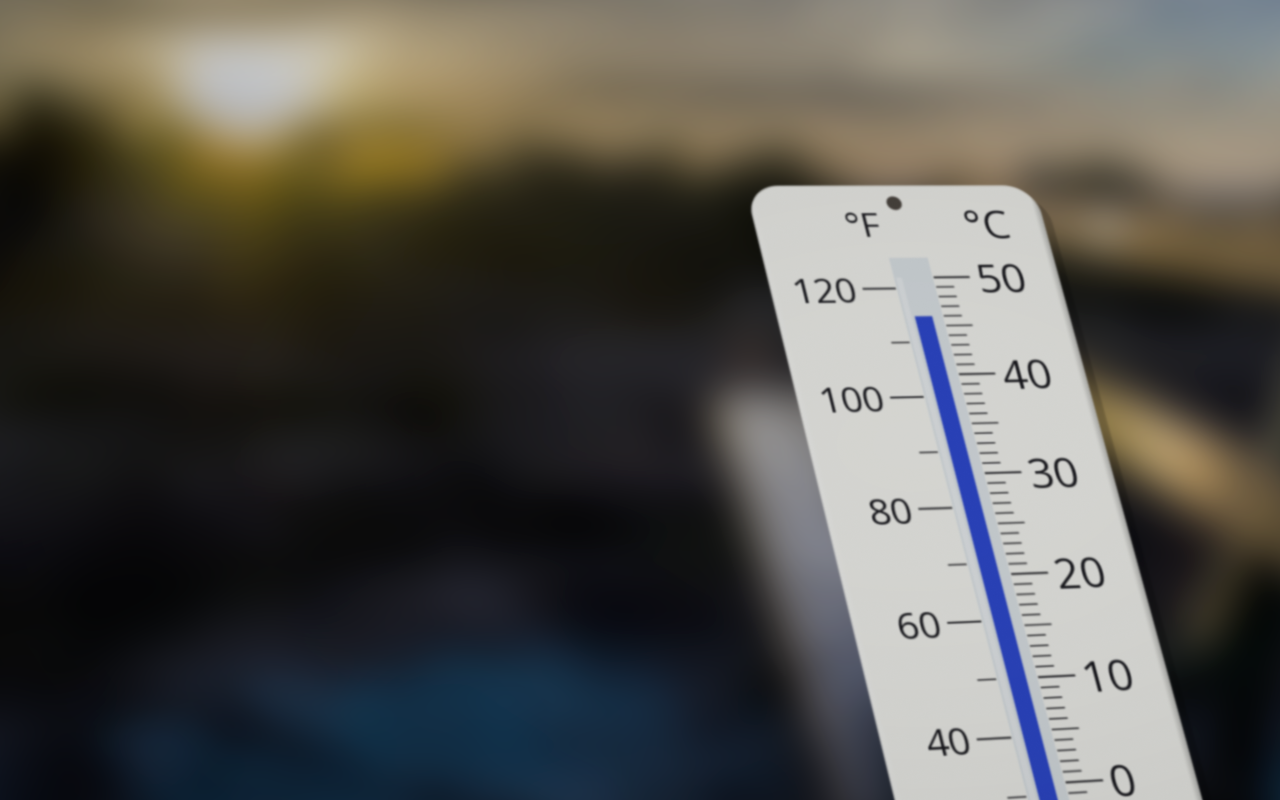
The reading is 46°C
